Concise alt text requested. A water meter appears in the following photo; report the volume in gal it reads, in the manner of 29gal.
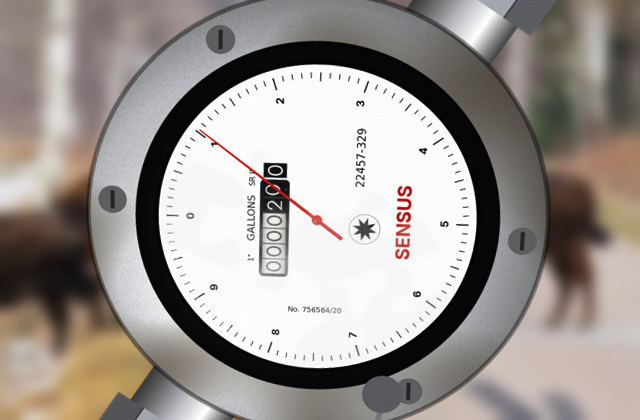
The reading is 201.0gal
